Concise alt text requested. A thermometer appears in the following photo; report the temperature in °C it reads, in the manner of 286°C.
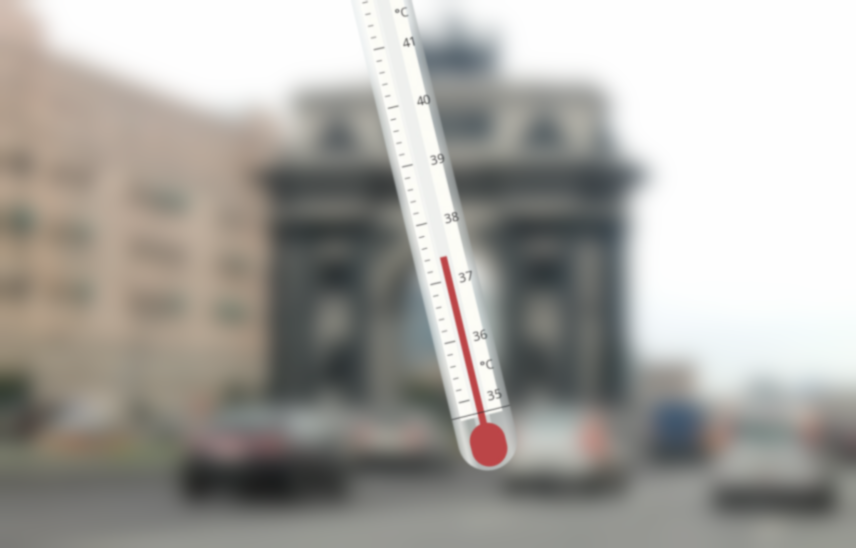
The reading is 37.4°C
